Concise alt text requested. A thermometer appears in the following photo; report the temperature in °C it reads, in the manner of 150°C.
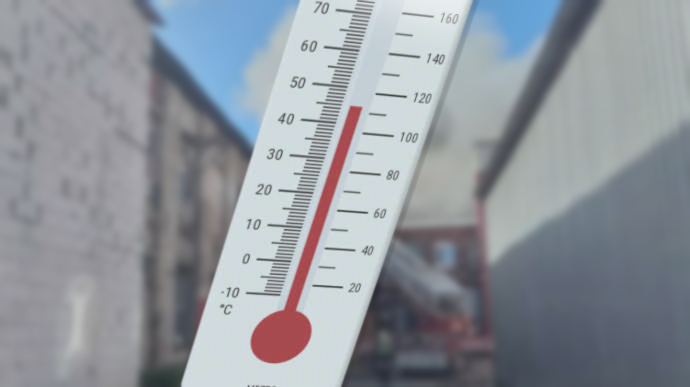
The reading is 45°C
